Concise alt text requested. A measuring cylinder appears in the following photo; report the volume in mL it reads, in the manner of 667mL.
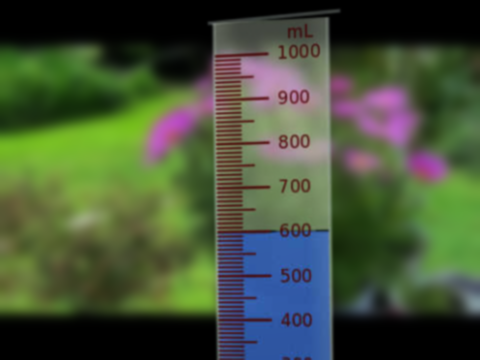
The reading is 600mL
